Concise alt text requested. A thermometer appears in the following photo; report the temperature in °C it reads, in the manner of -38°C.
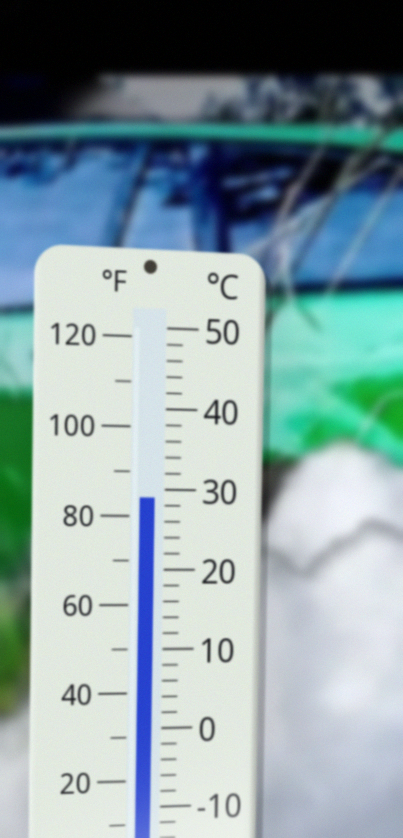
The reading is 29°C
